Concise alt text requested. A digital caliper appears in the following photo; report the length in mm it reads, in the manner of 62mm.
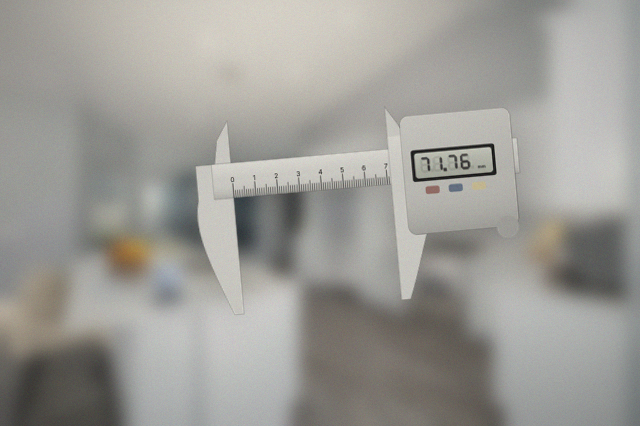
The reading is 71.76mm
